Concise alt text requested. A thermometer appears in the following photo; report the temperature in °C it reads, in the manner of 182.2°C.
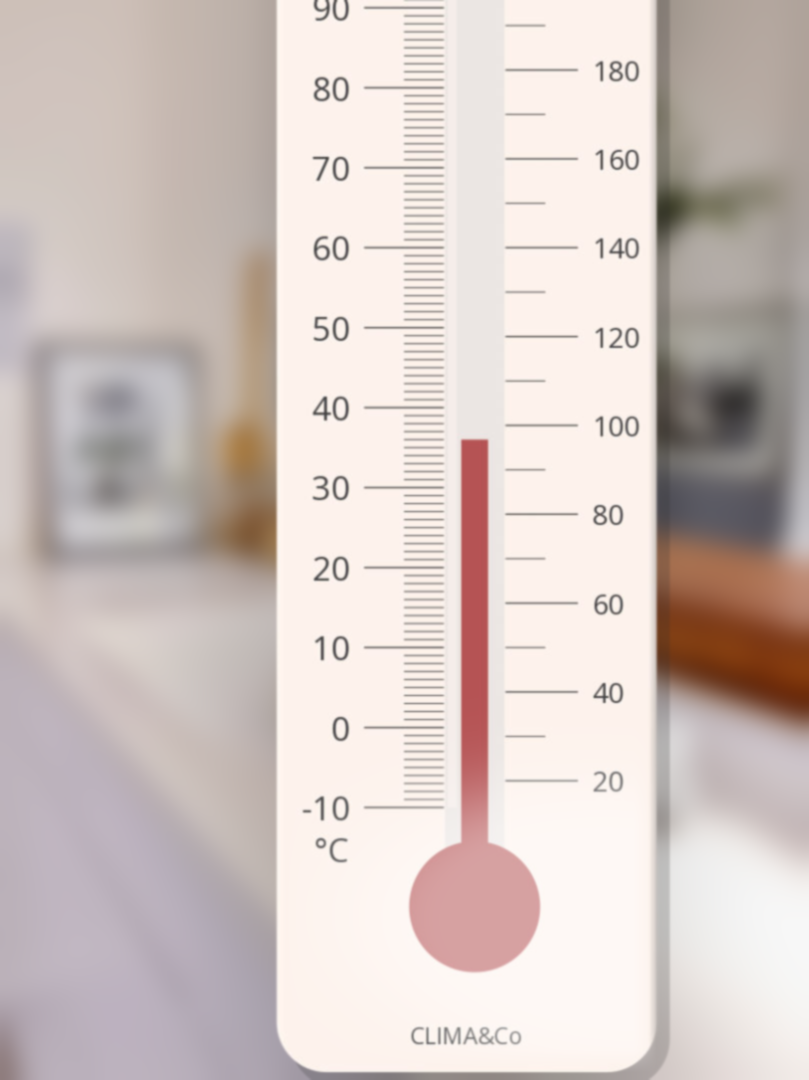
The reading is 36°C
